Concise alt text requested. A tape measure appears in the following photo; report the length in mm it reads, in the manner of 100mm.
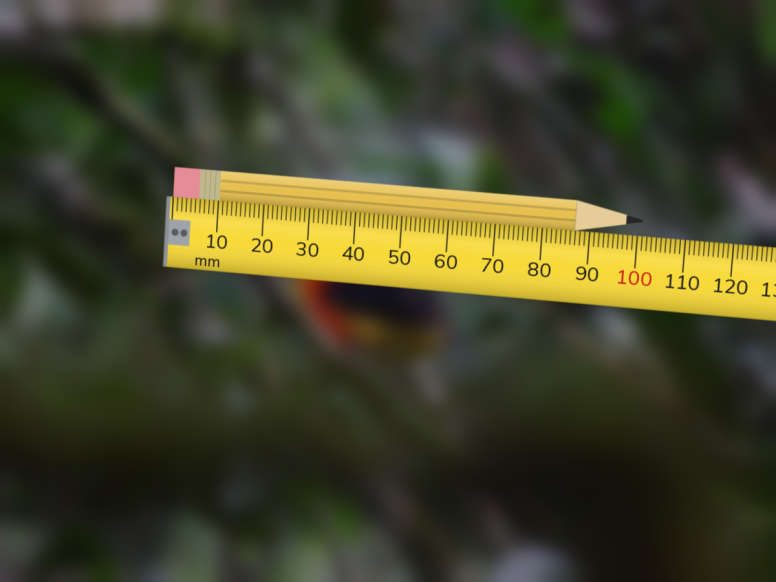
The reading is 101mm
